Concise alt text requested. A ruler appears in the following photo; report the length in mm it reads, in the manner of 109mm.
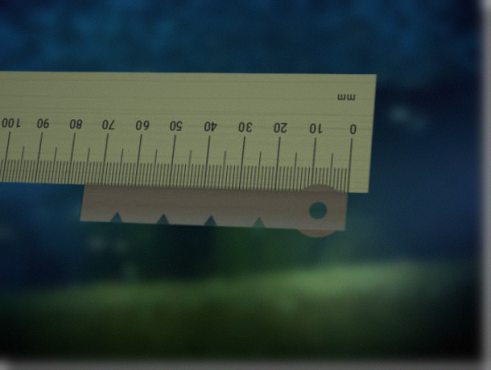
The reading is 75mm
